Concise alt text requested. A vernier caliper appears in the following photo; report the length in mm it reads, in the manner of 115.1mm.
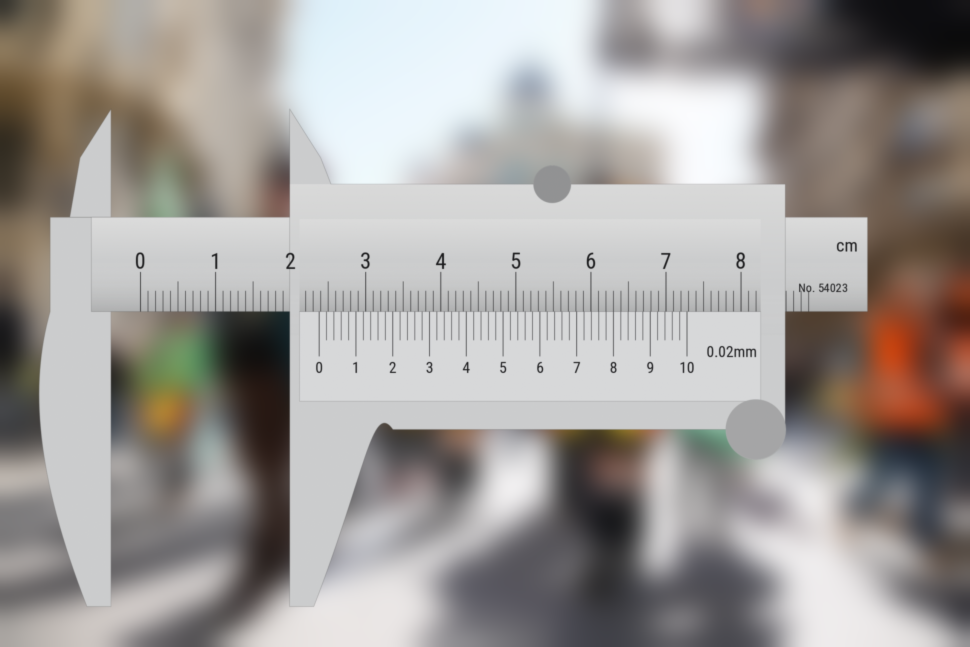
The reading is 23.8mm
